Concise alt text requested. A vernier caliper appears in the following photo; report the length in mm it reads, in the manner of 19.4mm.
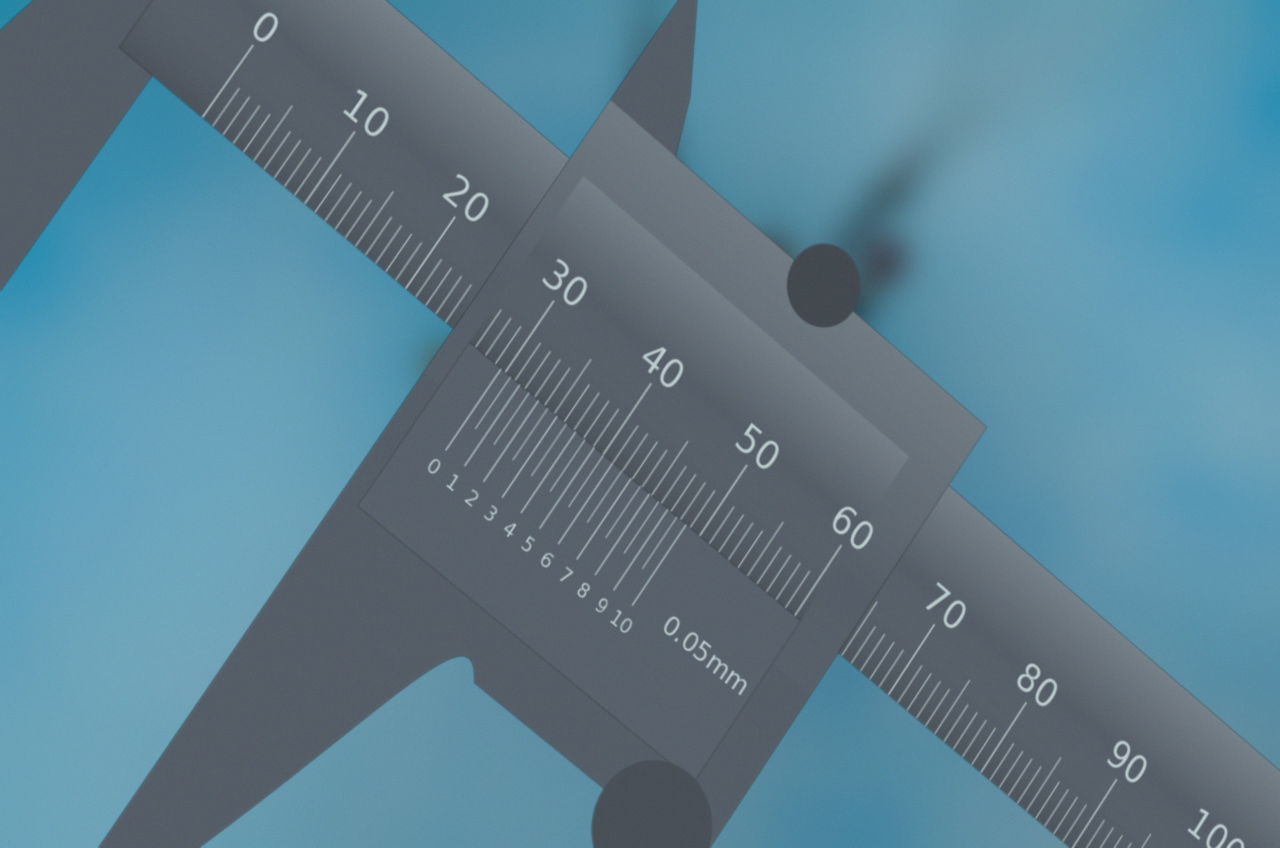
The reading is 29.6mm
